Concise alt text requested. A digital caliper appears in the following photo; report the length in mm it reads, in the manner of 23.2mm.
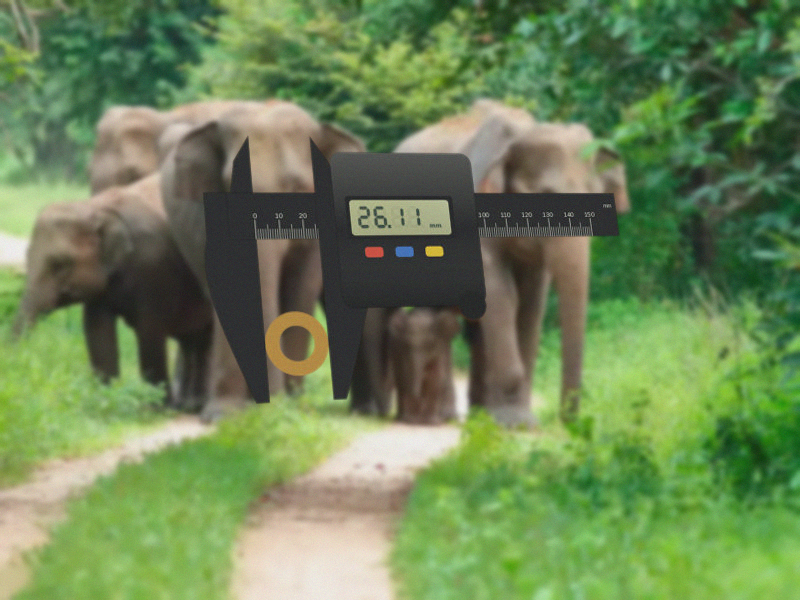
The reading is 26.11mm
